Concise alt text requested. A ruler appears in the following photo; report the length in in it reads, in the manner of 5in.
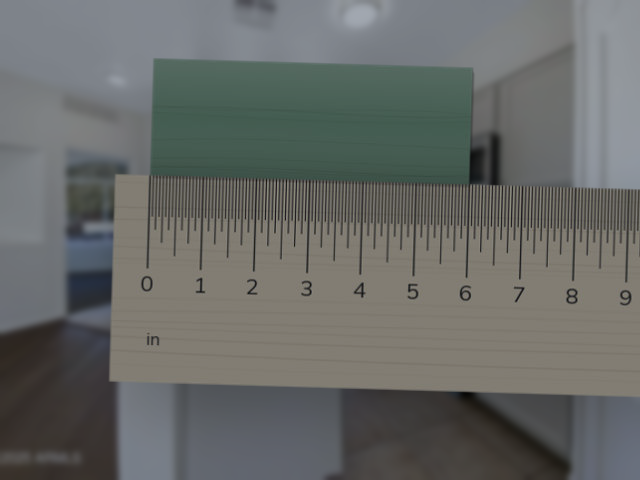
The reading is 6in
